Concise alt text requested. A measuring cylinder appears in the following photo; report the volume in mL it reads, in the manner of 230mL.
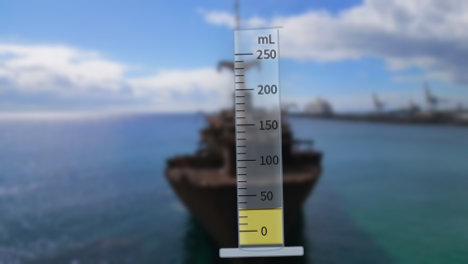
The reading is 30mL
